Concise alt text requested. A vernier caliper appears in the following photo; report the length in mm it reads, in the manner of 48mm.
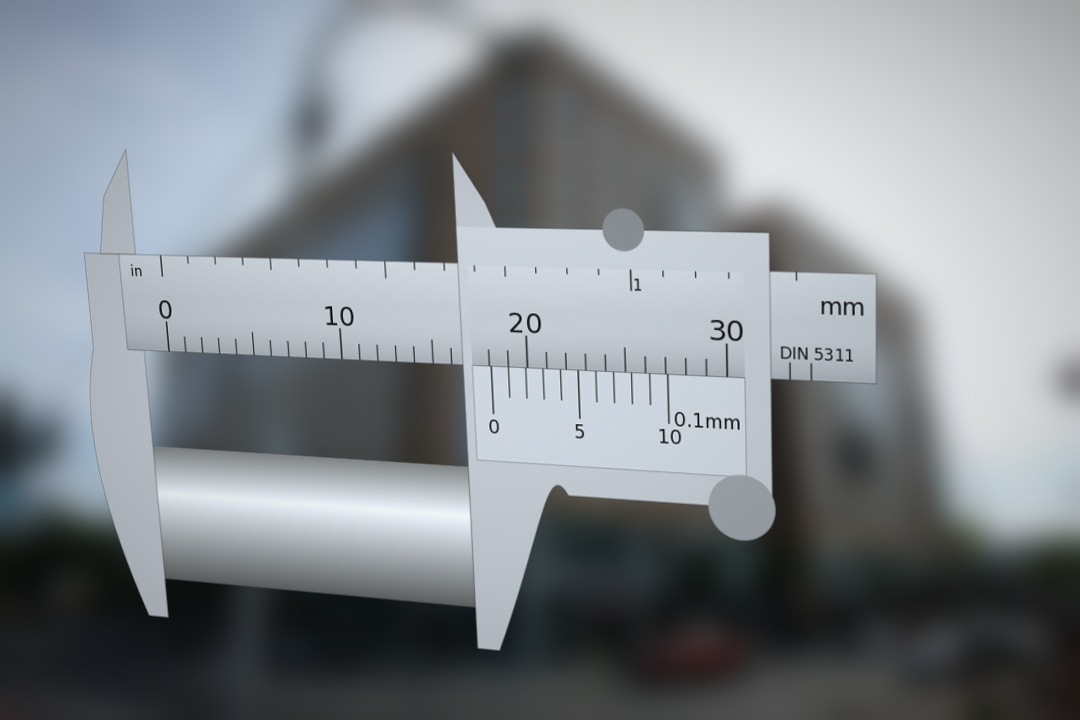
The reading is 18.1mm
